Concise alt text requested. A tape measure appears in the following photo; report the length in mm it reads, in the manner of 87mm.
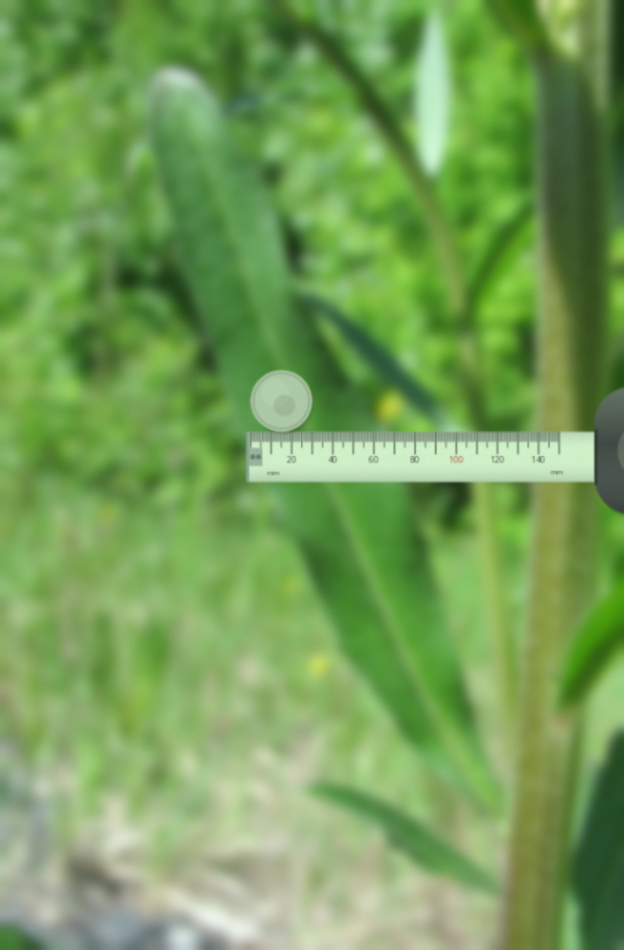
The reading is 30mm
